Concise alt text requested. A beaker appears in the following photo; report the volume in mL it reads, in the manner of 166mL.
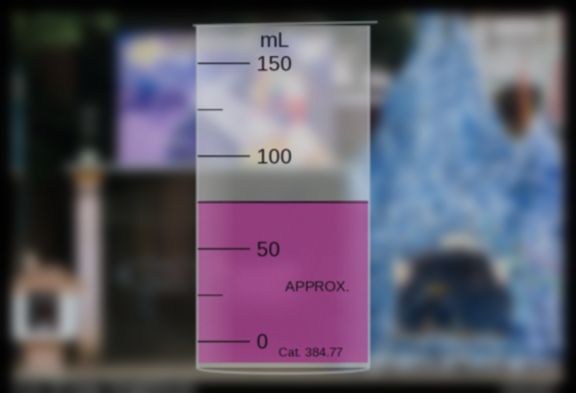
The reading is 75mL
